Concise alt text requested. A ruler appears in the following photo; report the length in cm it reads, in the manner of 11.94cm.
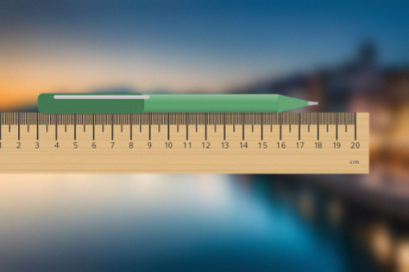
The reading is 15cm
